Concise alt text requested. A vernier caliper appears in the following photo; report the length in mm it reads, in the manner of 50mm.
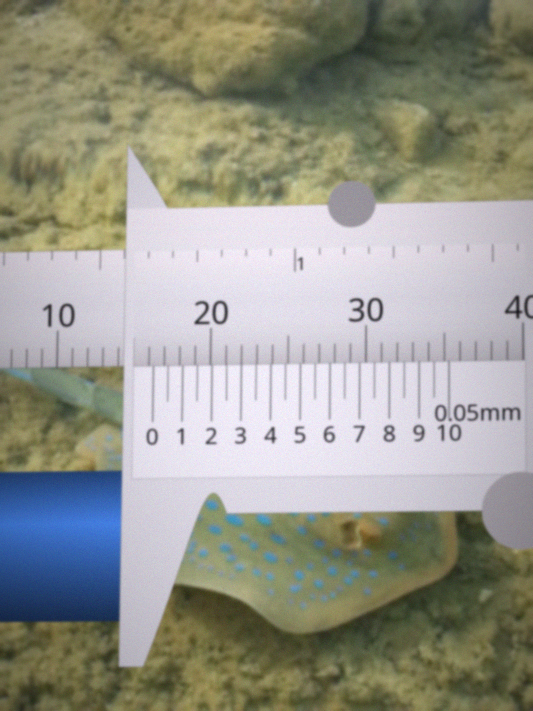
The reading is 16.3mm
